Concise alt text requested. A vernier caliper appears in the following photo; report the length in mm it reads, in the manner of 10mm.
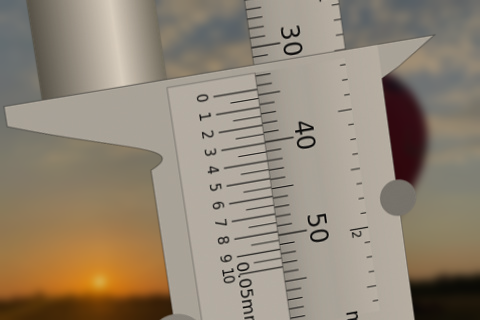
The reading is 34.4mm
